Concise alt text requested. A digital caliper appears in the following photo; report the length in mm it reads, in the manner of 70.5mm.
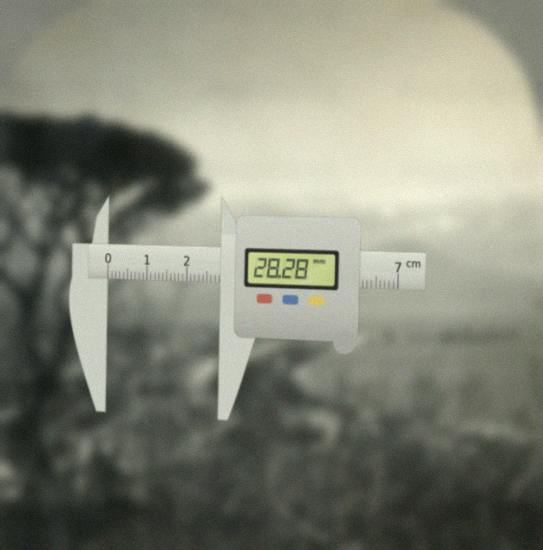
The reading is 28.28mm
